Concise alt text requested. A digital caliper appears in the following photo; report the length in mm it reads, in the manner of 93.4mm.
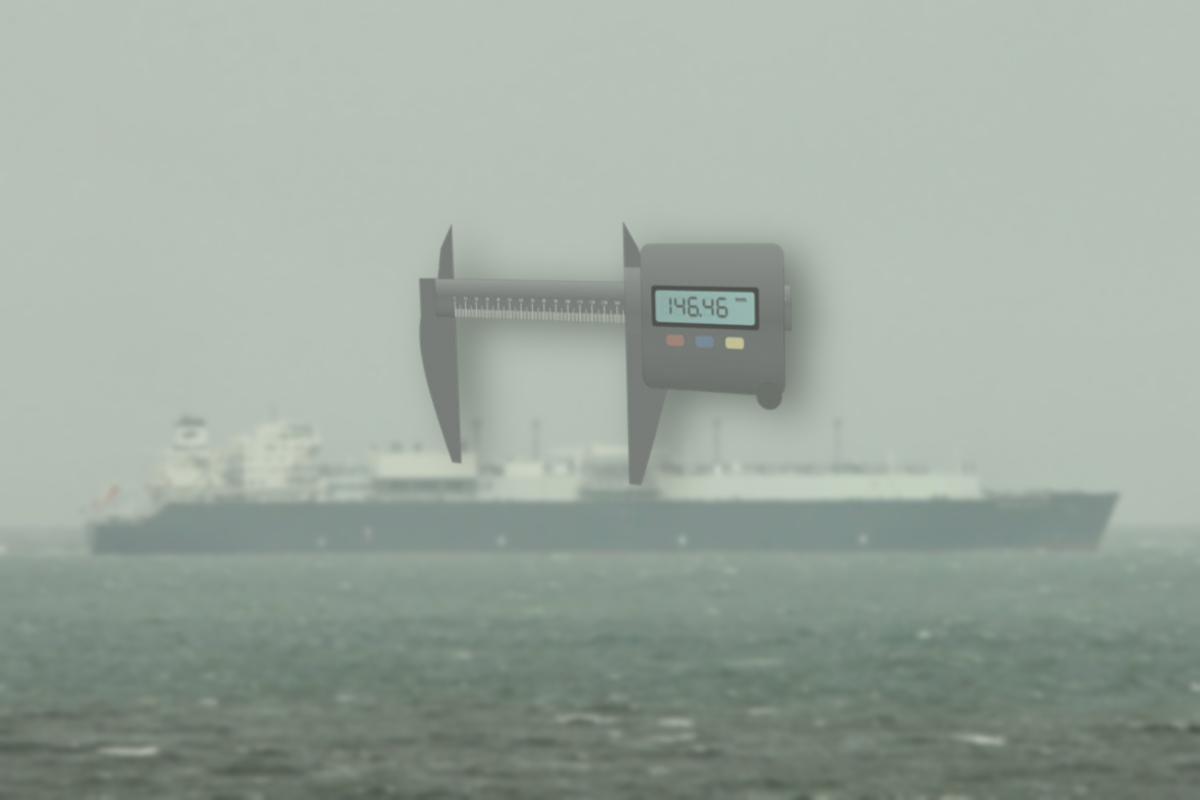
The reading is 146.46mm
